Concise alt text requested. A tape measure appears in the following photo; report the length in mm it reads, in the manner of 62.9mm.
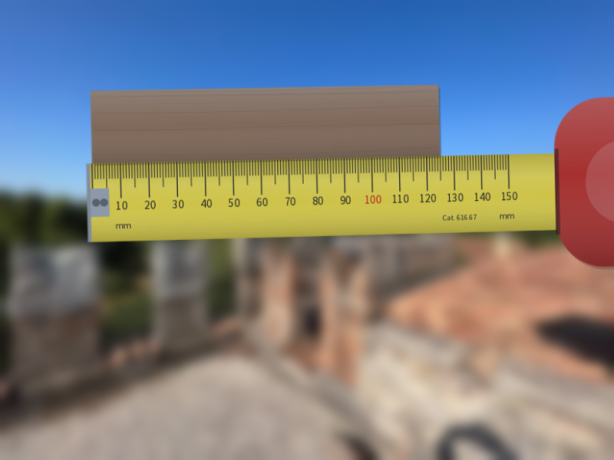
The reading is 125mm
